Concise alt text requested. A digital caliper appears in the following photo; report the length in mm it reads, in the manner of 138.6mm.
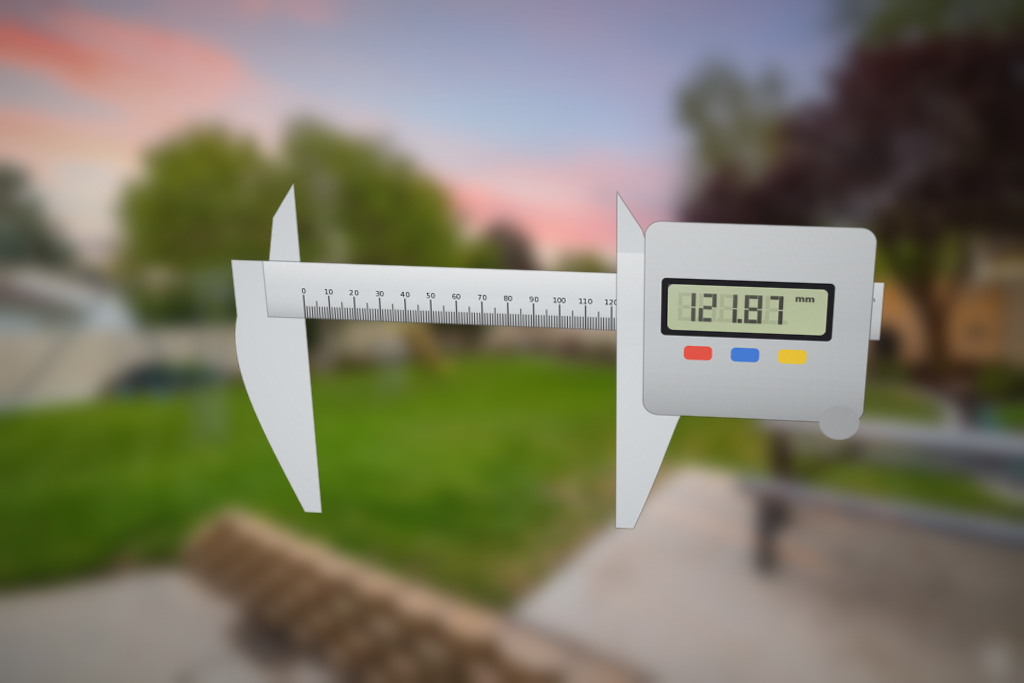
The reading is 121.87mm
